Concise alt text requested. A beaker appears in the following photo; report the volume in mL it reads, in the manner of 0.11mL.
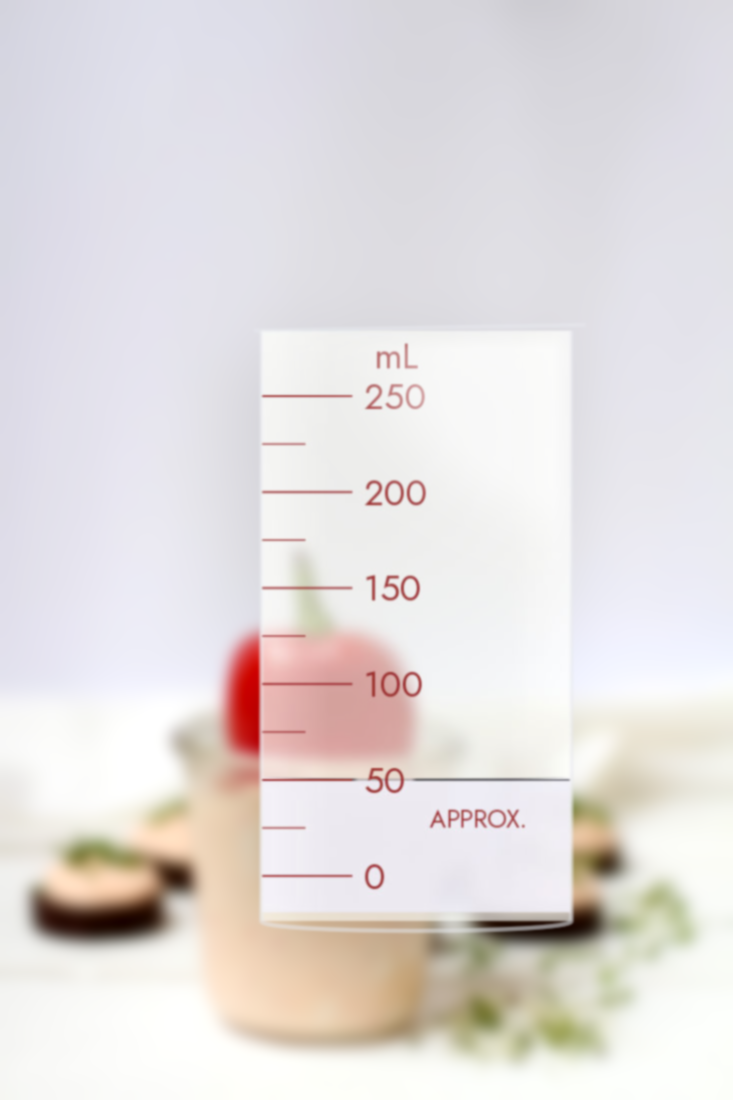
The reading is 50mL
